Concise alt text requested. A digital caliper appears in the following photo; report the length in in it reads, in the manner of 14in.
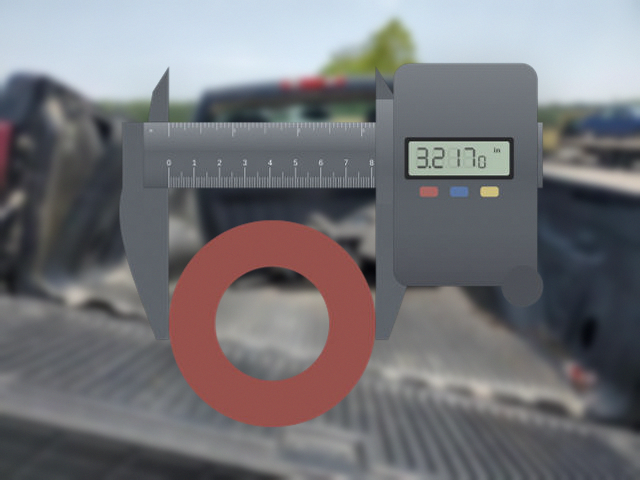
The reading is 3.2170in
